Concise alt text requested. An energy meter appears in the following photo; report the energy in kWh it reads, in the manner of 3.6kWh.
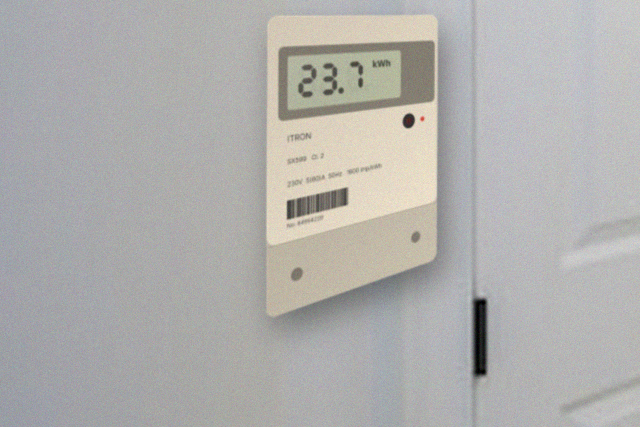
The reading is 23.7kWh
